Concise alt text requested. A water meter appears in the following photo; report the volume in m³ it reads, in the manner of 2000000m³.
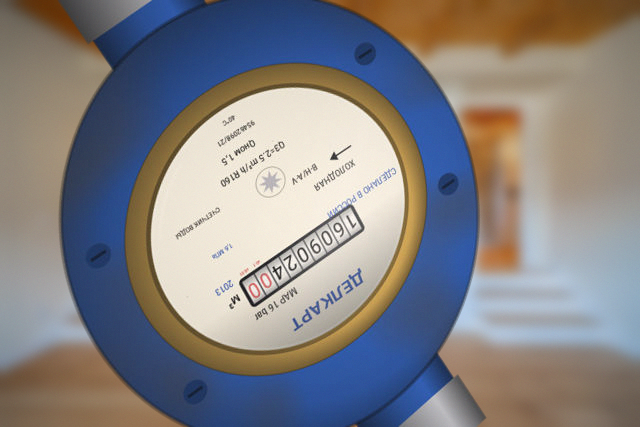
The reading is 1609024.00m³
